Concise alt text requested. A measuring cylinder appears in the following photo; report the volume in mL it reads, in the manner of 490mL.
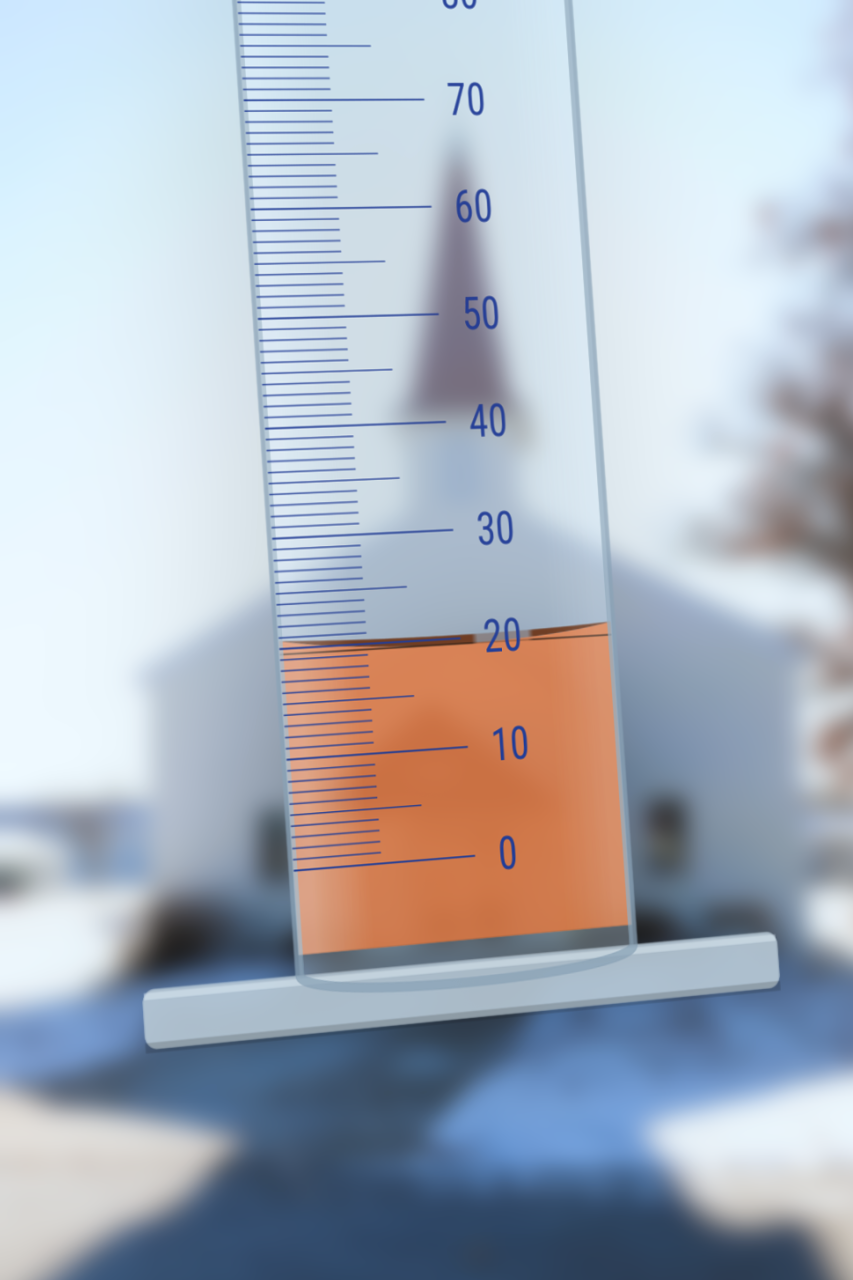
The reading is 19.5mL
